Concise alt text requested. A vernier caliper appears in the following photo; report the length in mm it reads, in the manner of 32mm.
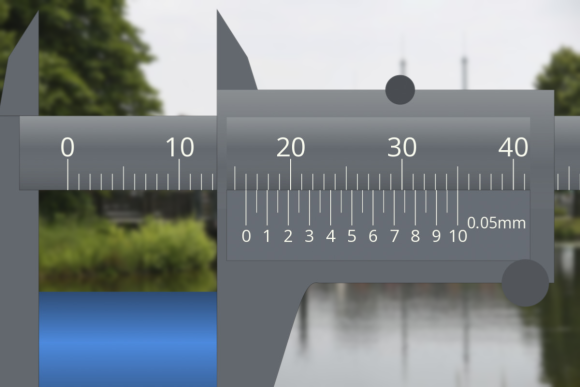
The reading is 16.0mm
